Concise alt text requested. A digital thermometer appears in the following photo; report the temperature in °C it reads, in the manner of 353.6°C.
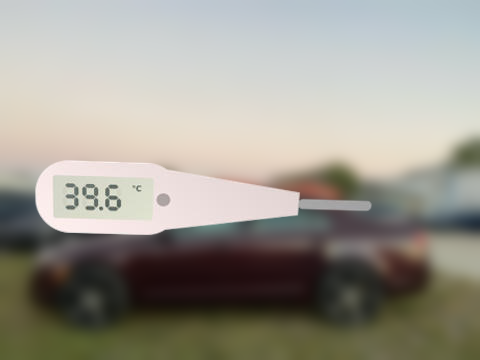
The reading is 39.6°C
